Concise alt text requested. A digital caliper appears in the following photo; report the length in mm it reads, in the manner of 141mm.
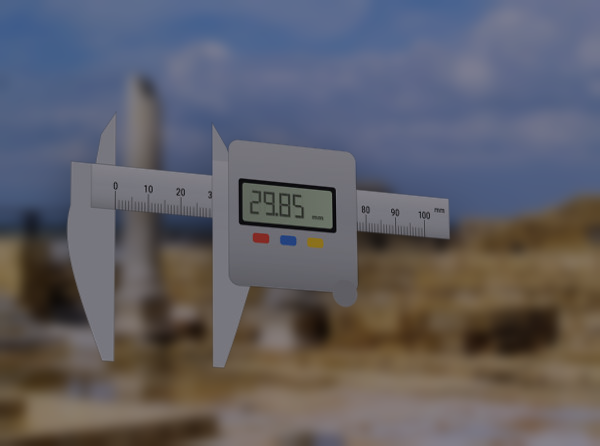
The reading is 29.85mm
